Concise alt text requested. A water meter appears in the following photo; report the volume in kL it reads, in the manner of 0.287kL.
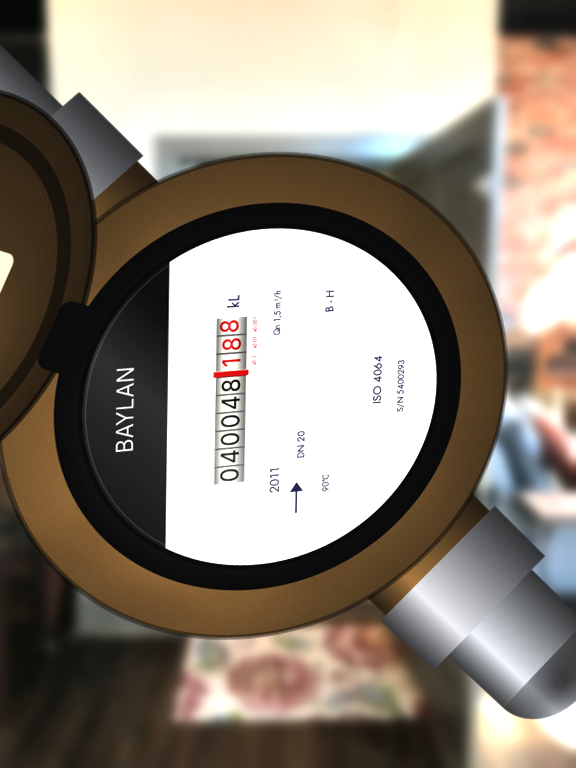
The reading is 40048.188kL
